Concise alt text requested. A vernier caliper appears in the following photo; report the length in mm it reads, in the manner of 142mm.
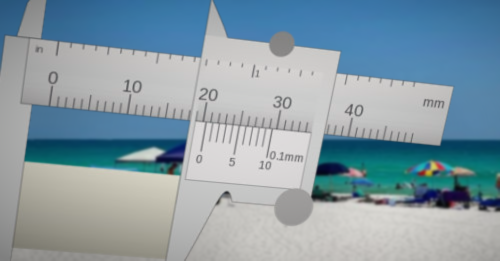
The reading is 20.4mm
